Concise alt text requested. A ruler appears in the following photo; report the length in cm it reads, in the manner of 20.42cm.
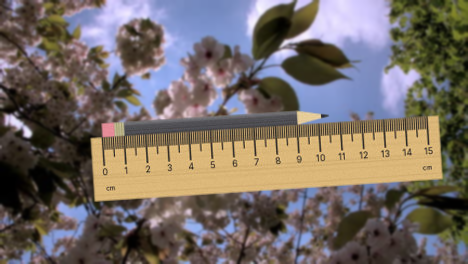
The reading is 10.5cm
